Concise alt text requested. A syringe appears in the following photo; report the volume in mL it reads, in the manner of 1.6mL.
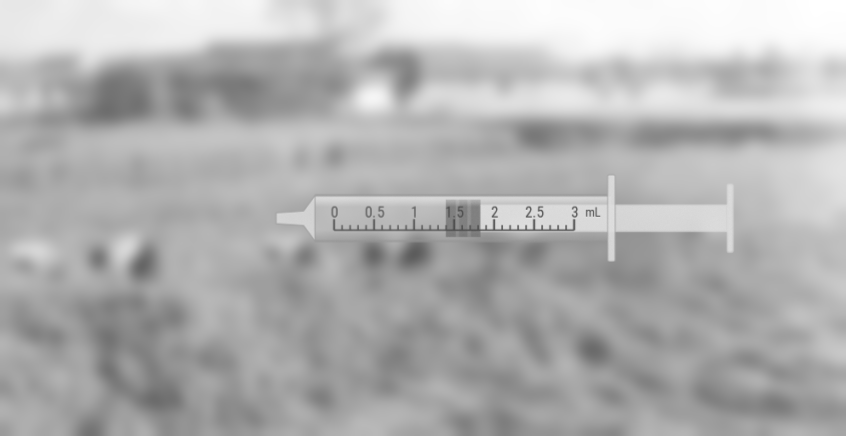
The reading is 1.4mL
